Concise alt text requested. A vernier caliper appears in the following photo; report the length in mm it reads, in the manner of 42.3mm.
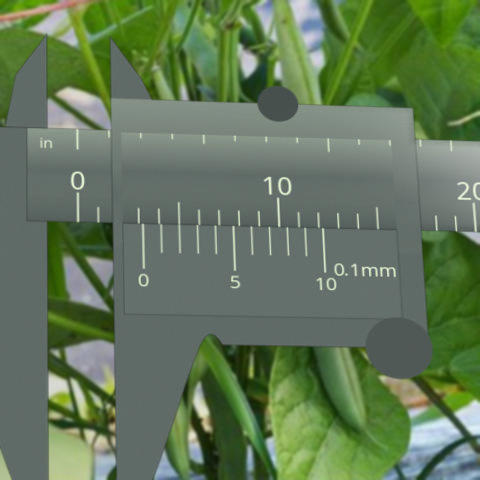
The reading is 3.2mm
